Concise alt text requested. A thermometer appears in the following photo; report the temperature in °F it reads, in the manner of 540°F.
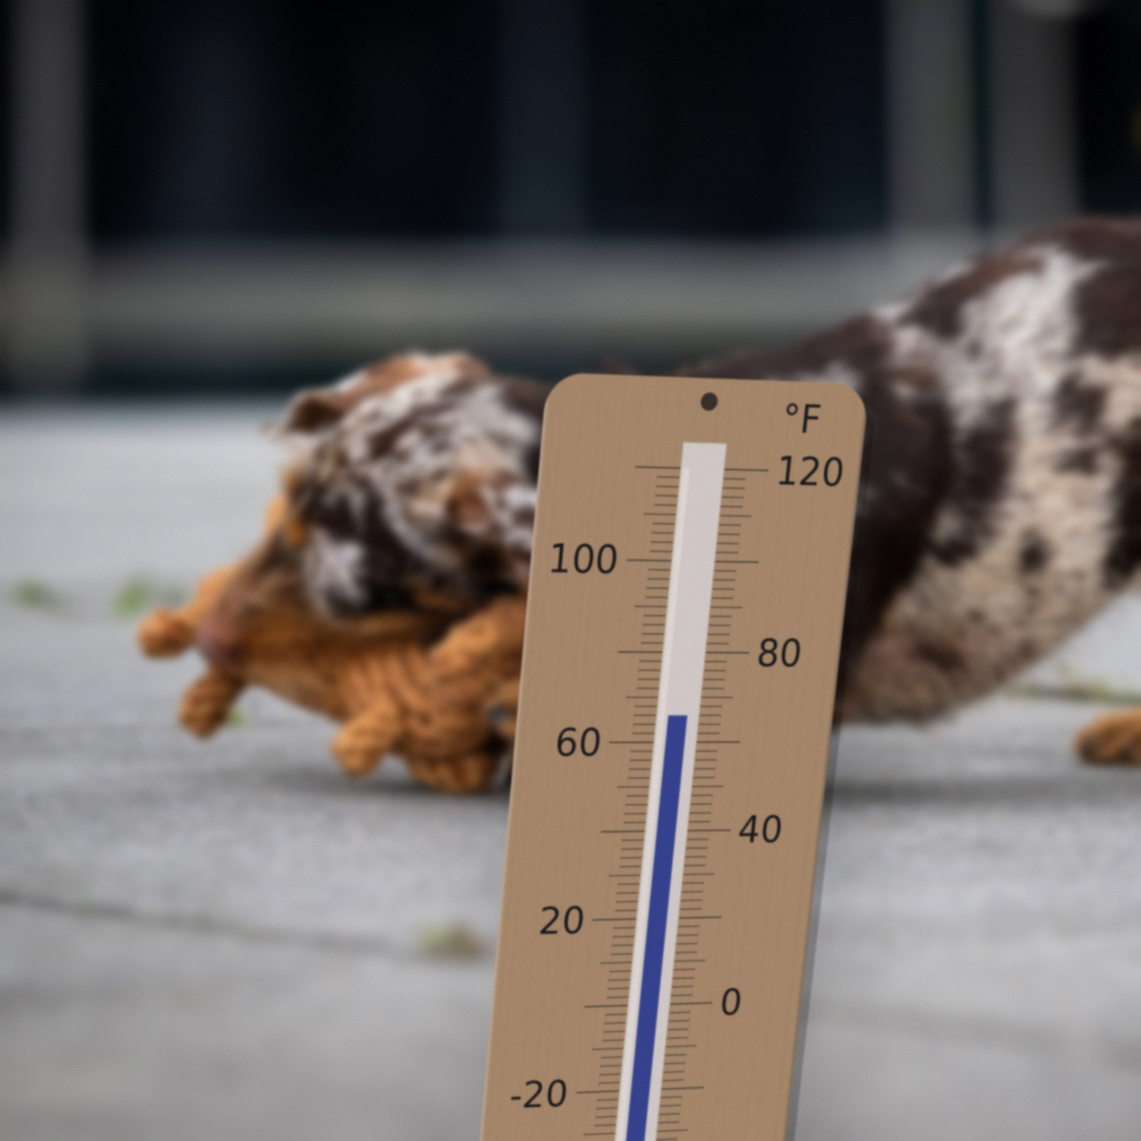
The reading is 66°F
